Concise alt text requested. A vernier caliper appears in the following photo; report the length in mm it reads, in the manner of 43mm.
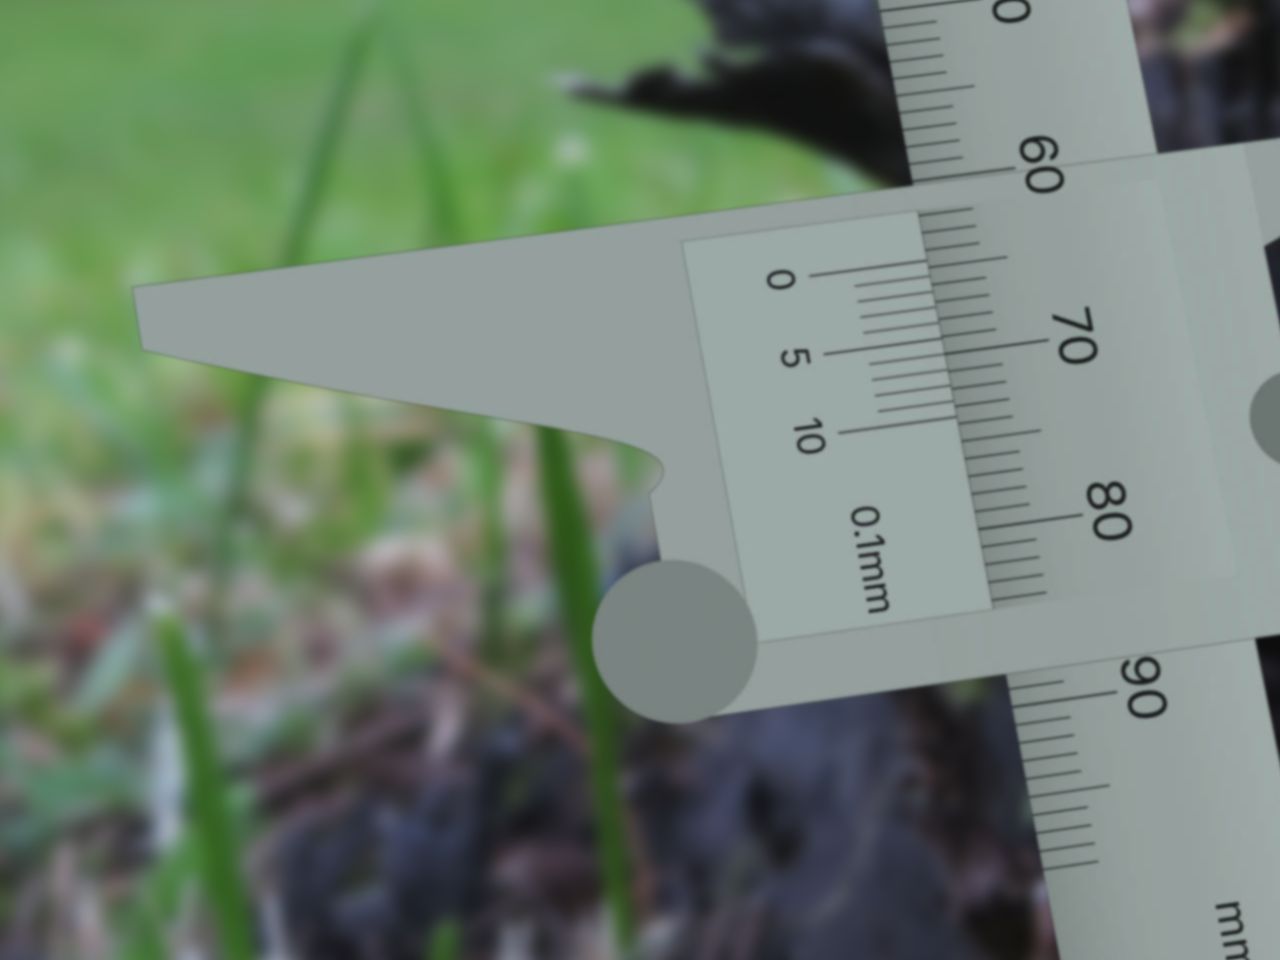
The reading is 64.6mm
